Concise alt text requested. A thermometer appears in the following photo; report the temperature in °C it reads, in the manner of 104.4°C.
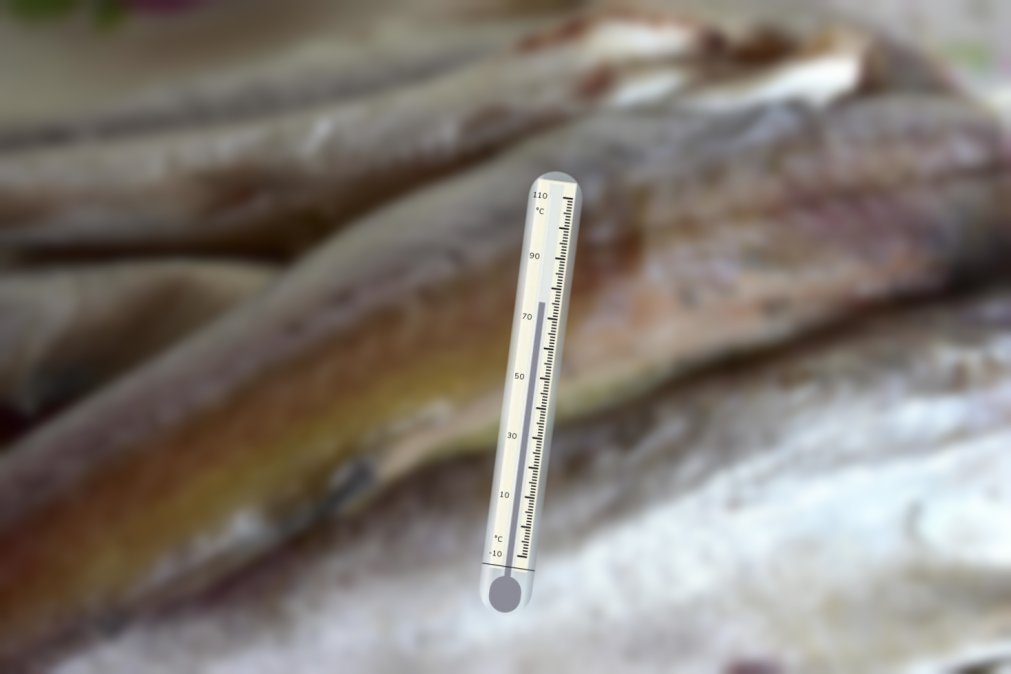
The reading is 75°C
